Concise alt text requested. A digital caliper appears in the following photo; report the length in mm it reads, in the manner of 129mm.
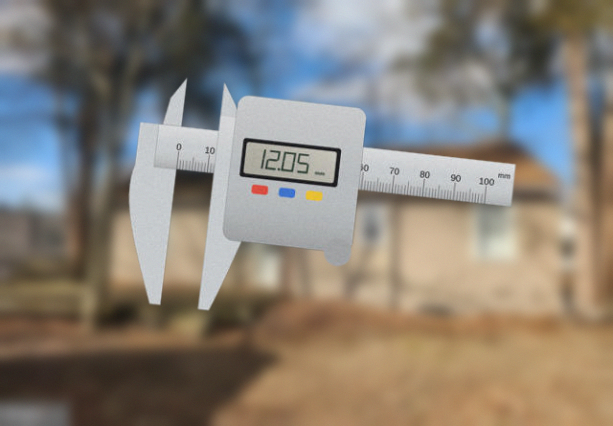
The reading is 12.05mm
